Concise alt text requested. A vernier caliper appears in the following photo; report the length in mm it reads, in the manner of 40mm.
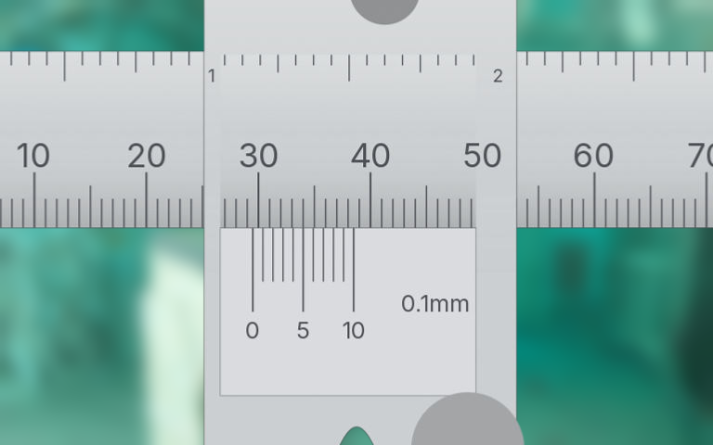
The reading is 29.5mm
